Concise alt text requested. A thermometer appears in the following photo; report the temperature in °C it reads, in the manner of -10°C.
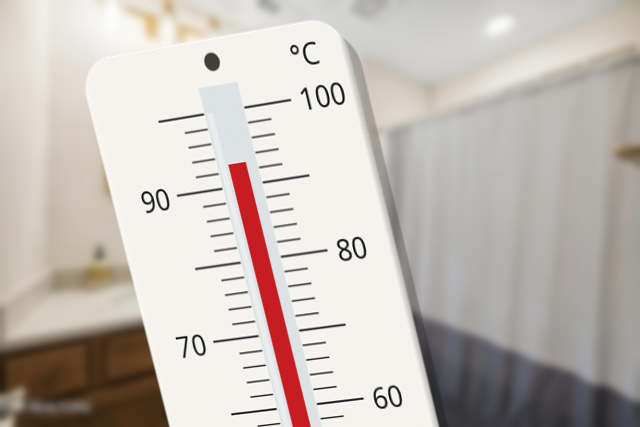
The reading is 93°C
